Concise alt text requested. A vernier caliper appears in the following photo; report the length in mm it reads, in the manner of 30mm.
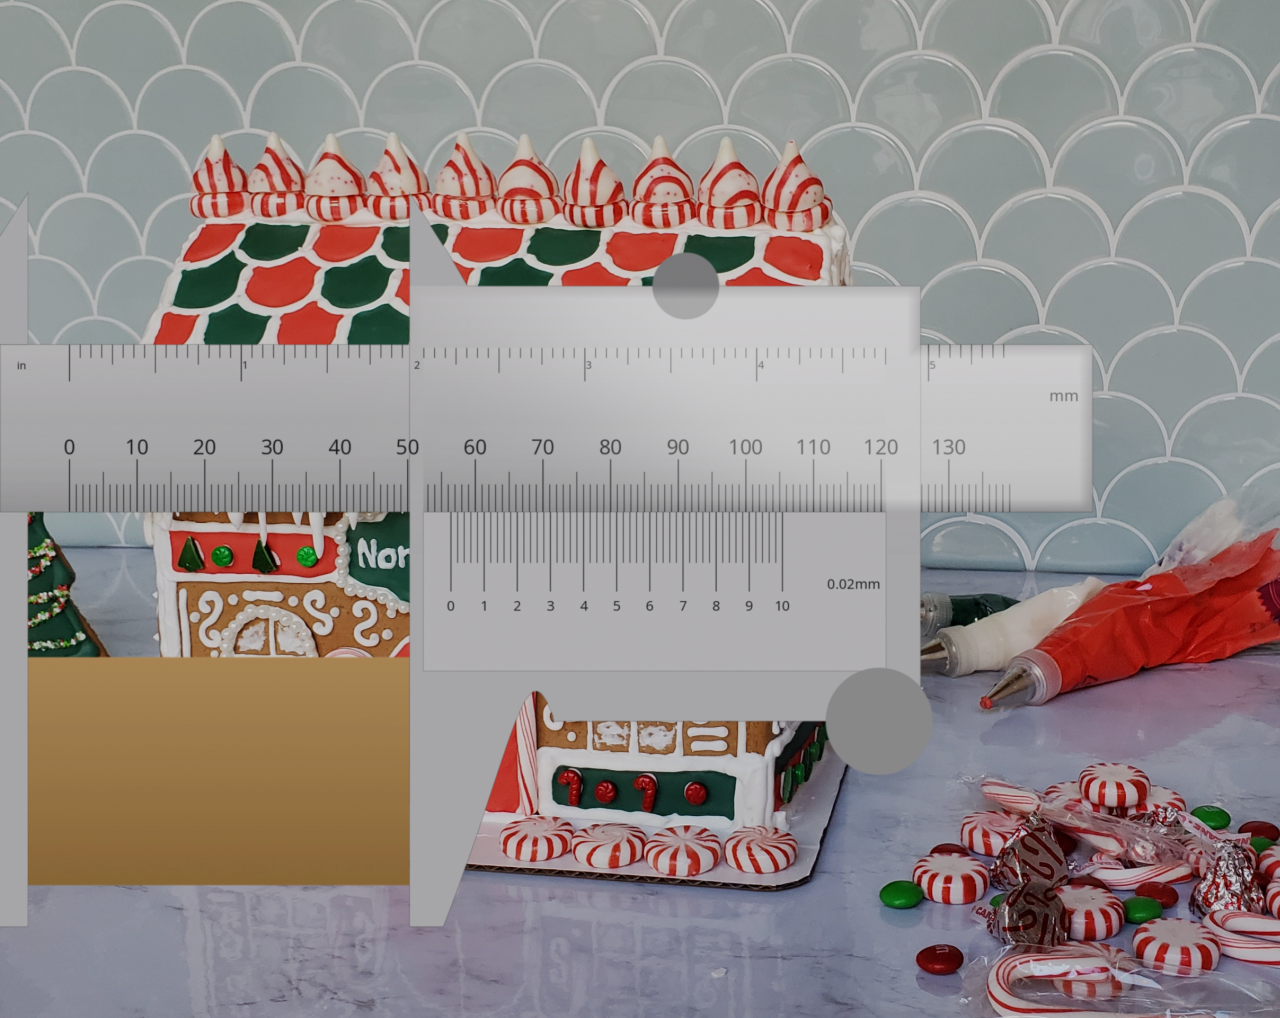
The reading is 56.4mm
